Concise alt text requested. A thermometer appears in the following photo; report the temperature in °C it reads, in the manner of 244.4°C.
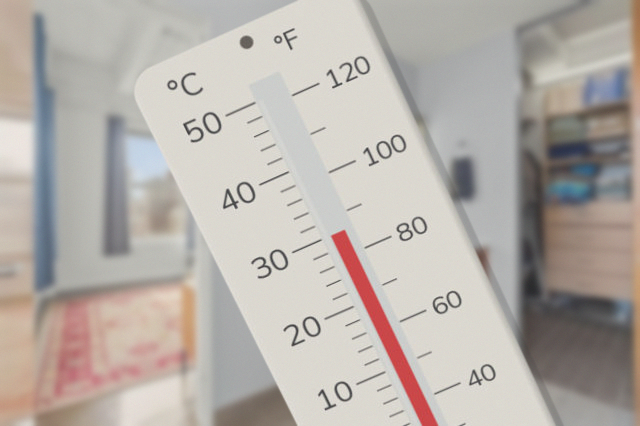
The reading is 30°C
